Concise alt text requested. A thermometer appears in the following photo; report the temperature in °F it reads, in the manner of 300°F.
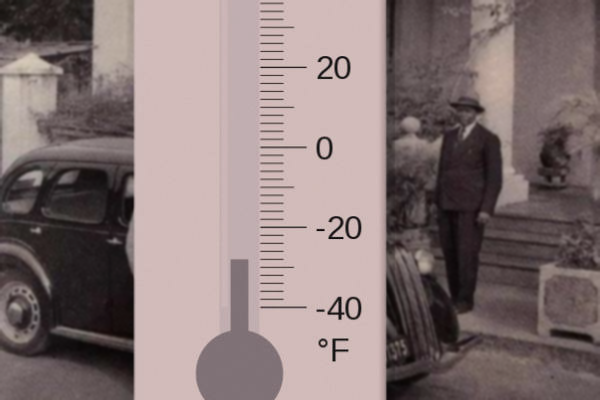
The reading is -28°F
